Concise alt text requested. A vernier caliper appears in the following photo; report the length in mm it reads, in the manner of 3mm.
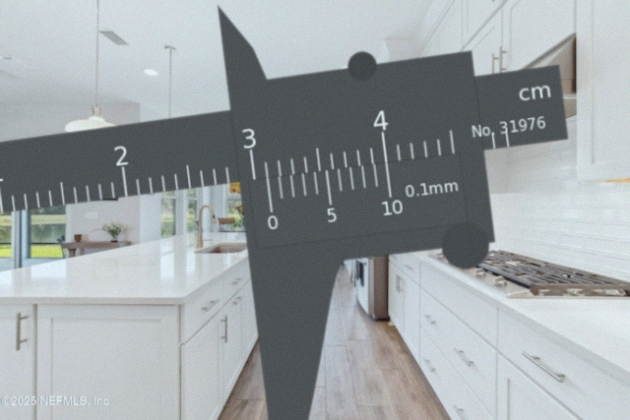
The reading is 31.0mm
